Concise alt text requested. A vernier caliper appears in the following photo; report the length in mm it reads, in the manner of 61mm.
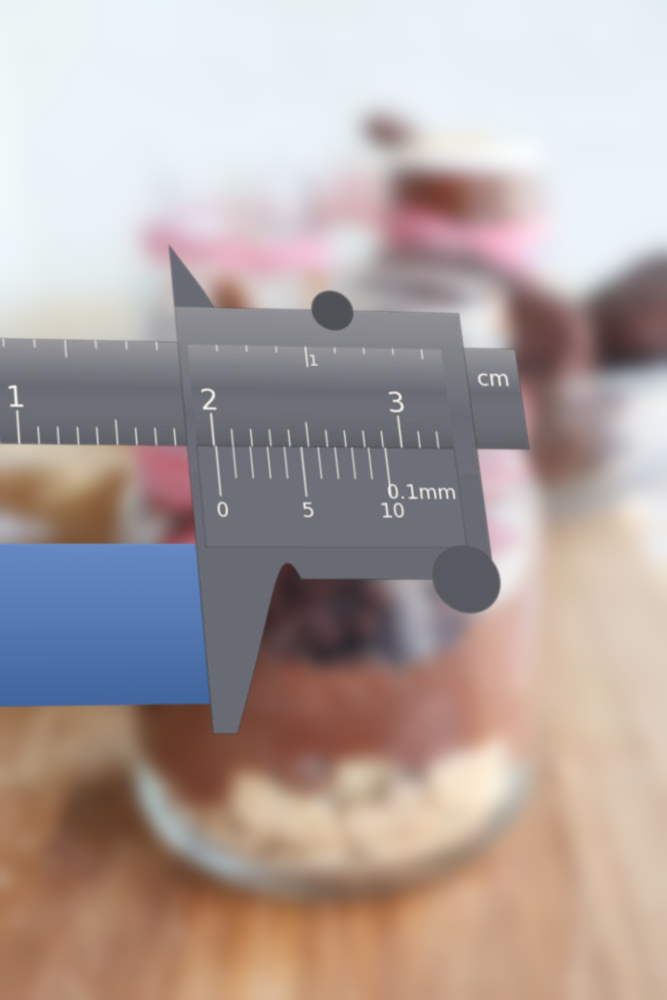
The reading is 20.1mm
